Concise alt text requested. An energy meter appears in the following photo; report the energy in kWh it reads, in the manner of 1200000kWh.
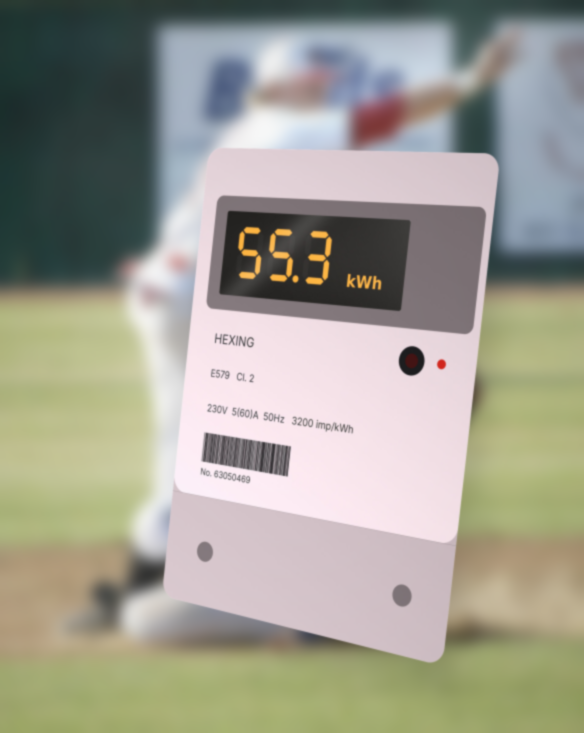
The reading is 55.3kWh
